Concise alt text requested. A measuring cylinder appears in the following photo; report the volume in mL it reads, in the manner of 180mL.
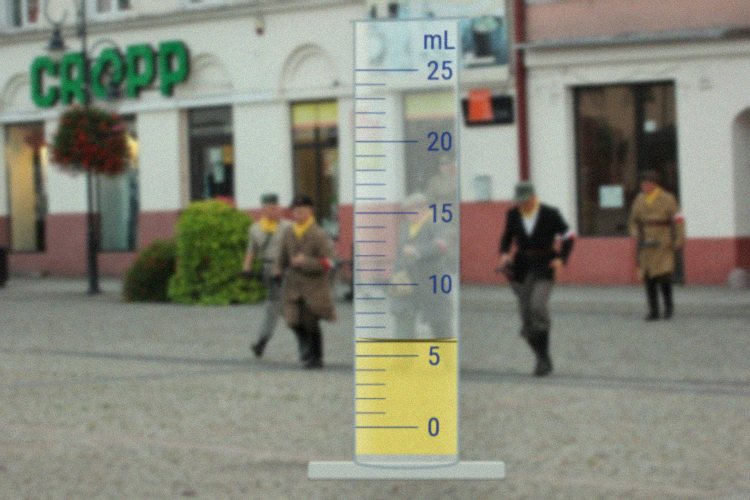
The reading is 6mL
